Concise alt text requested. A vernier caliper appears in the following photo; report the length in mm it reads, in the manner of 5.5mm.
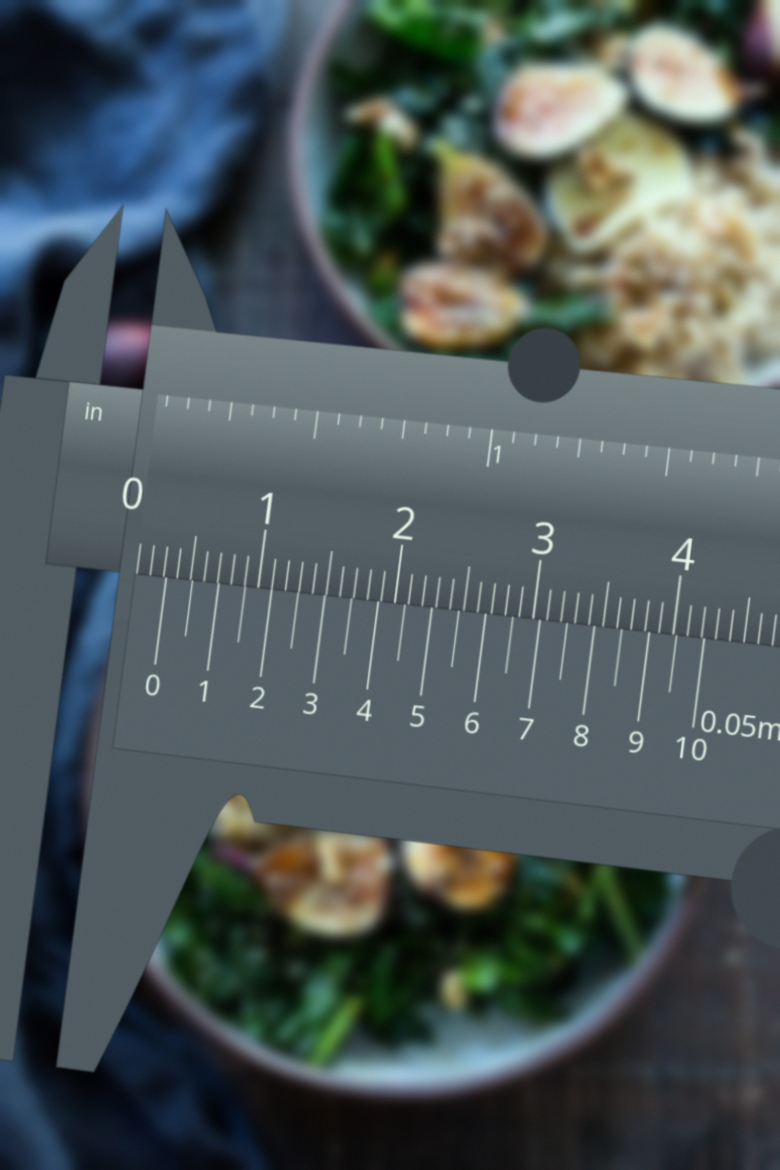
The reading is 3.2mm
